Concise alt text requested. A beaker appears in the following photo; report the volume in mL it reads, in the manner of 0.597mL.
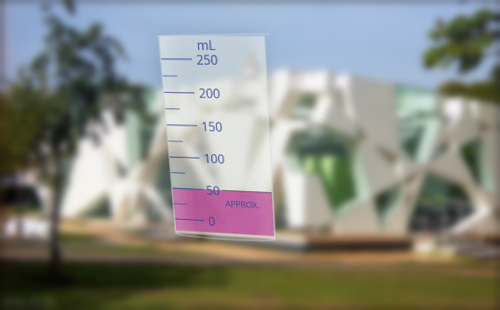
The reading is 50mL
